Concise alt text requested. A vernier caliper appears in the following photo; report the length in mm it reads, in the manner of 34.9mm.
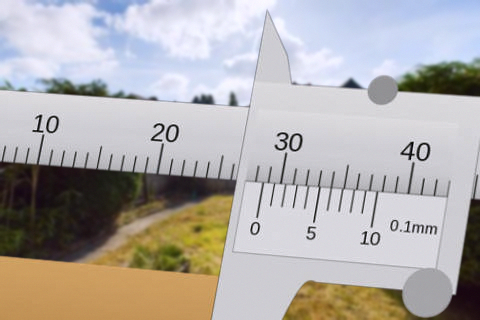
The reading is 28.6mm
